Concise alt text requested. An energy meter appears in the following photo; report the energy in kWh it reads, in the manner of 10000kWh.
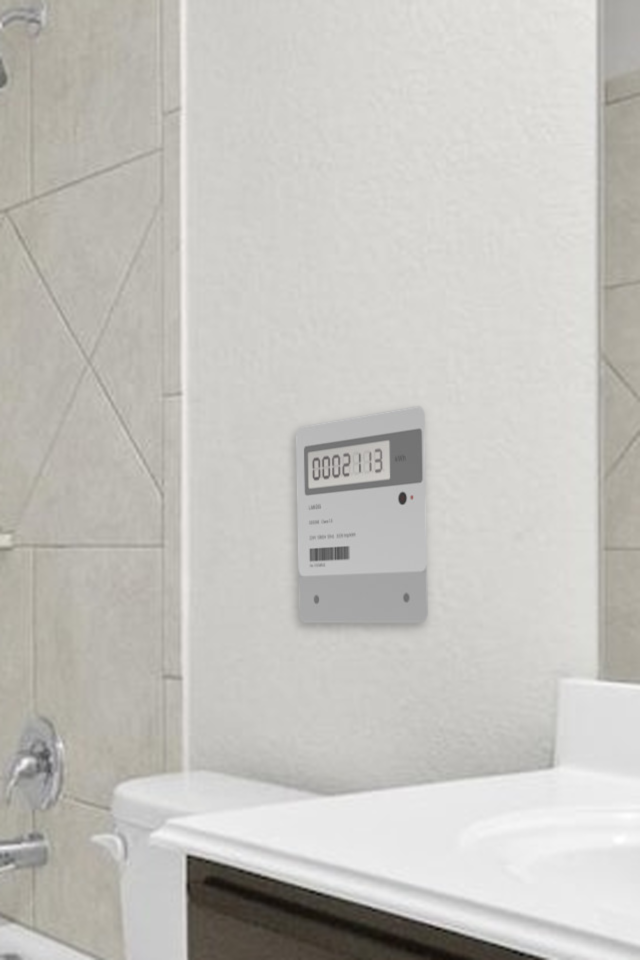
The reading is 2113kWh
